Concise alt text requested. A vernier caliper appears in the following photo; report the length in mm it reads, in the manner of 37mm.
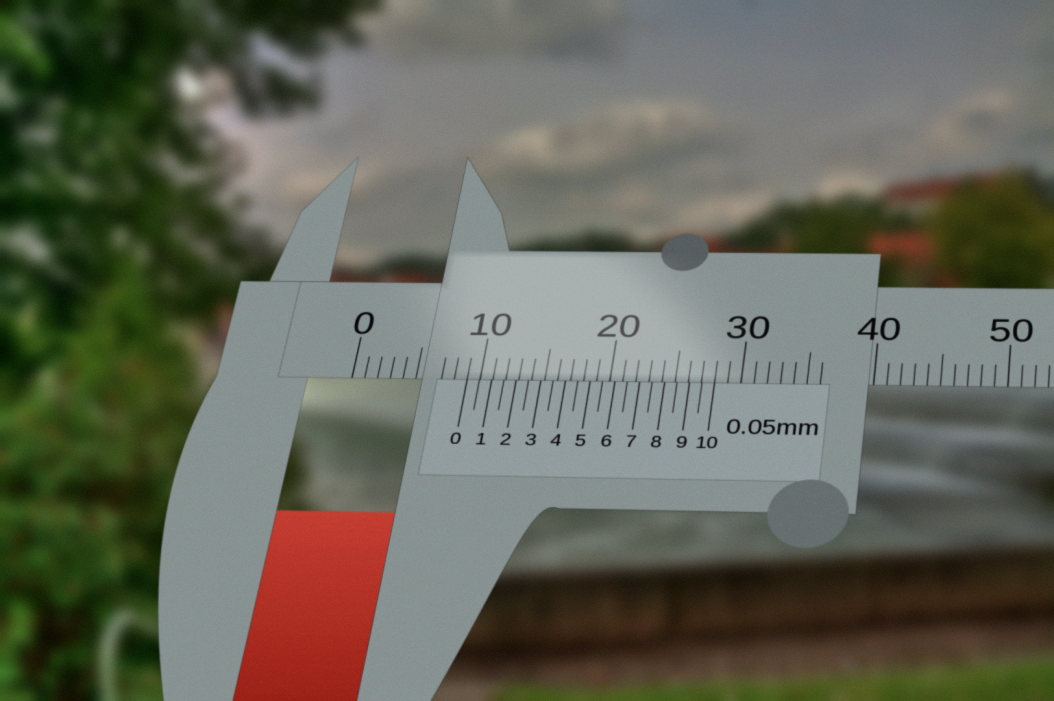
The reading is 9.0mm
